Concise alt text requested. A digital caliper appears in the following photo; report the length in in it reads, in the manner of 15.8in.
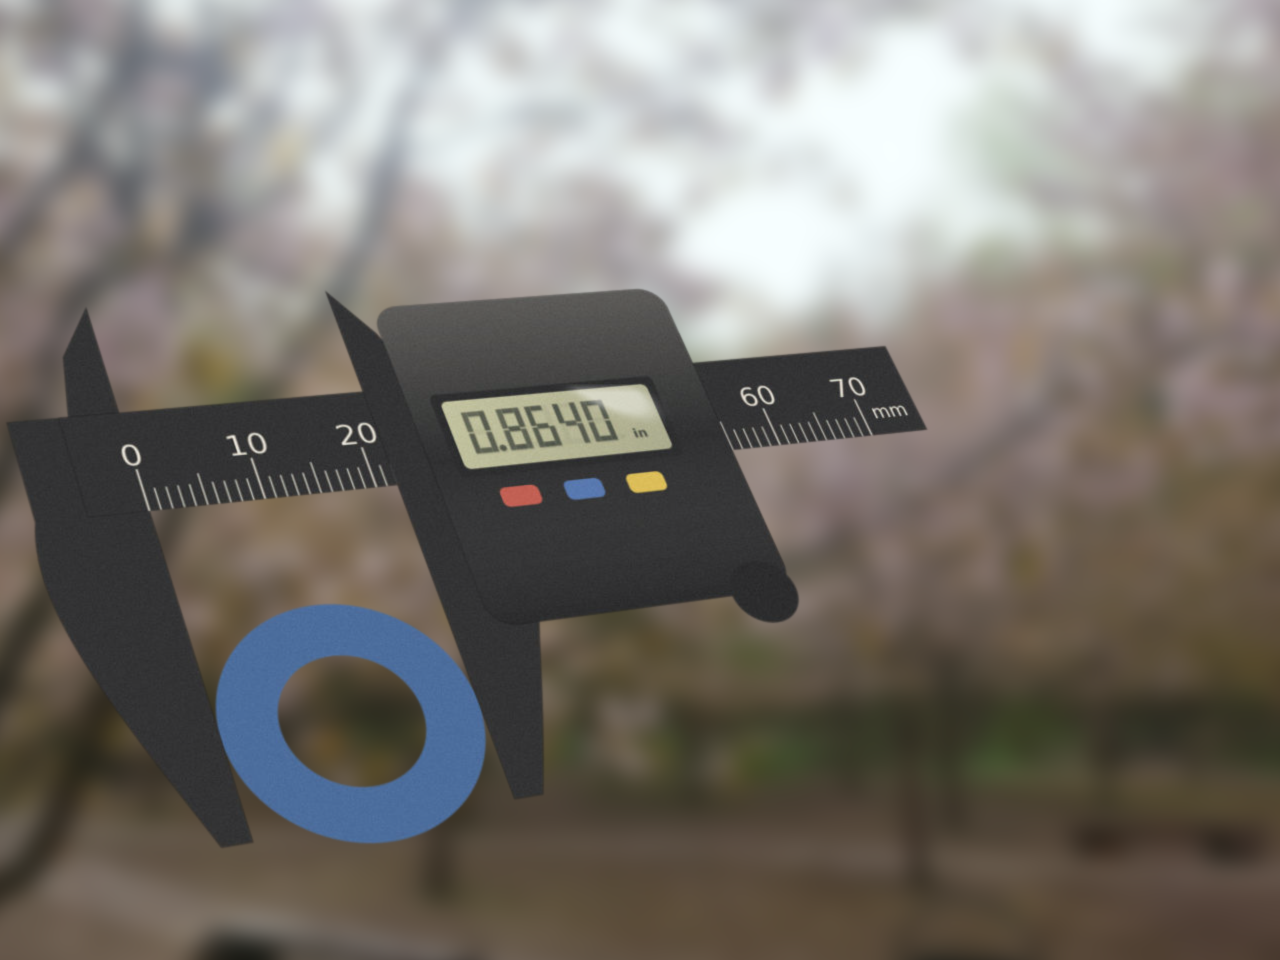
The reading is 0.8640in
